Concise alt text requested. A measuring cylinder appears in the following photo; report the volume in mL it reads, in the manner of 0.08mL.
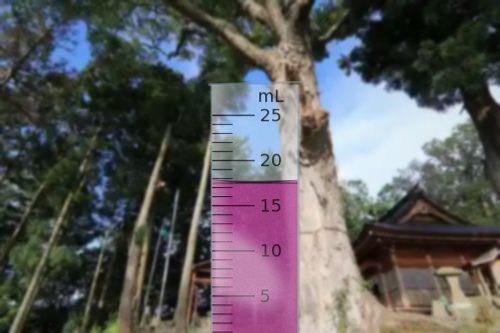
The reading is 17.5mL
